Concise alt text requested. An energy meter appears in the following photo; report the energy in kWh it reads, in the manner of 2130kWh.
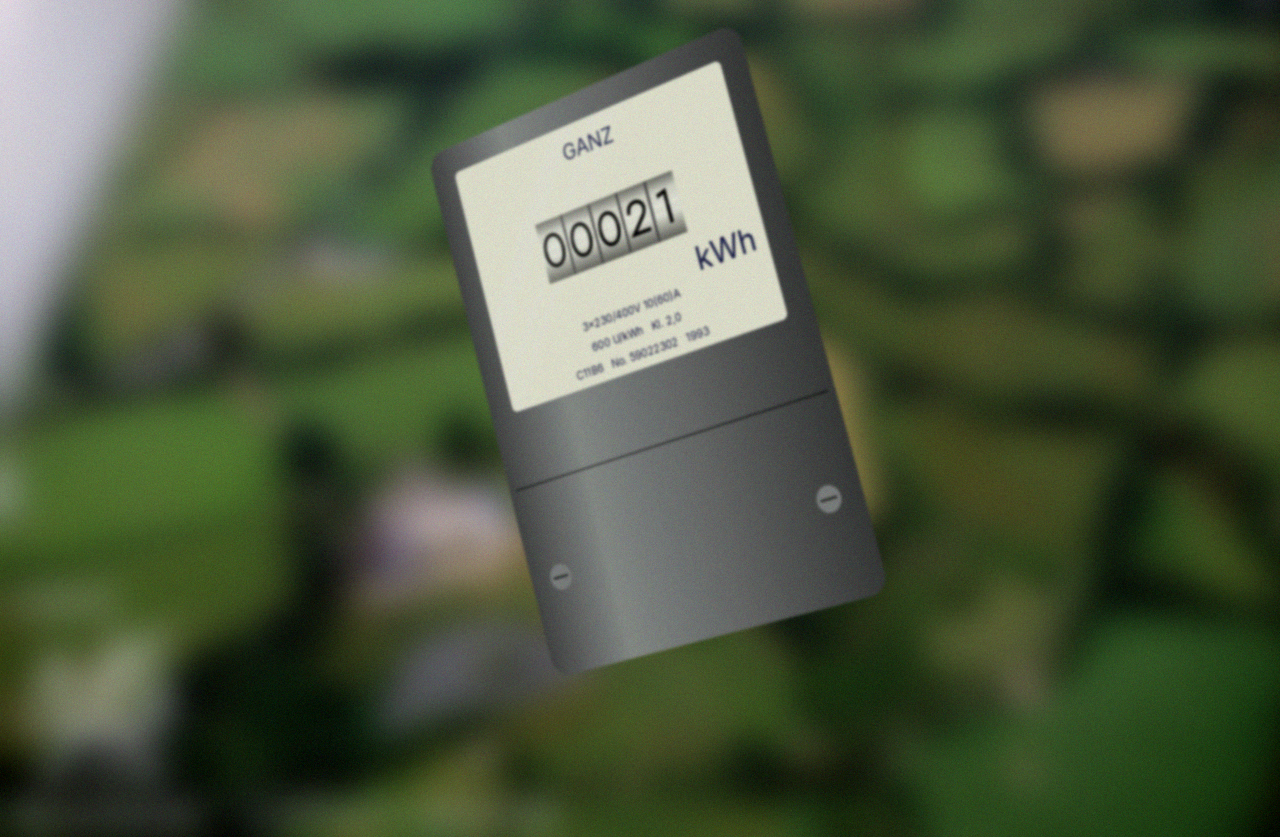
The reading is 21kWh
